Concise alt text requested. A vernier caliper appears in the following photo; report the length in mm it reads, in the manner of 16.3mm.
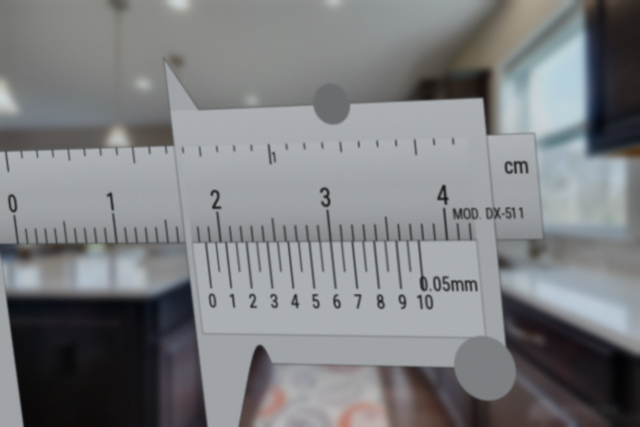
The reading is 18.6mm
